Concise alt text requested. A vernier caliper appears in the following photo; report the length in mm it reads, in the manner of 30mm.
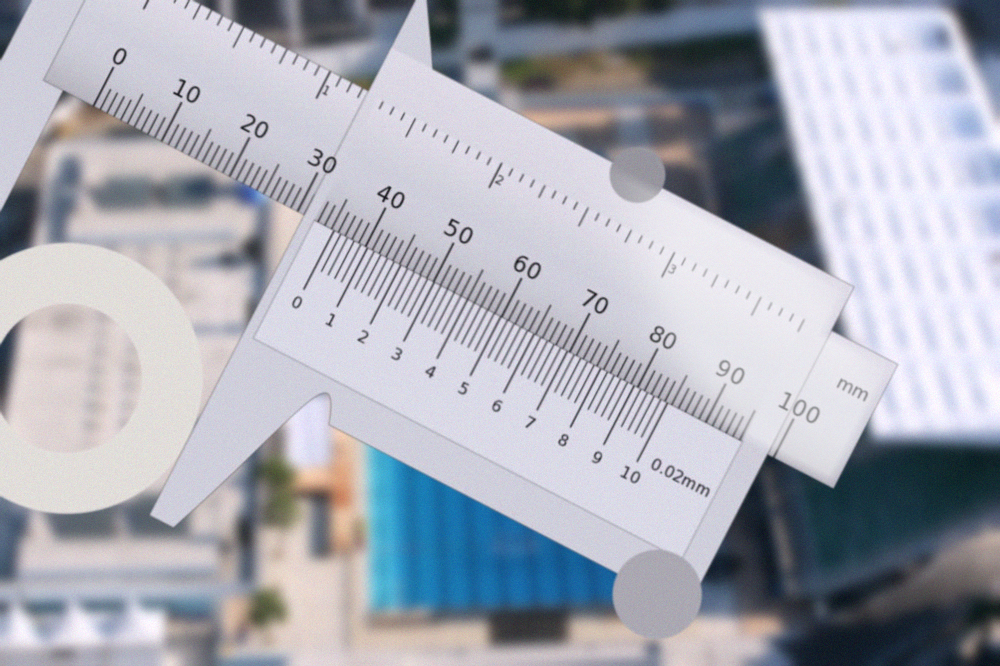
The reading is 35.4mm
